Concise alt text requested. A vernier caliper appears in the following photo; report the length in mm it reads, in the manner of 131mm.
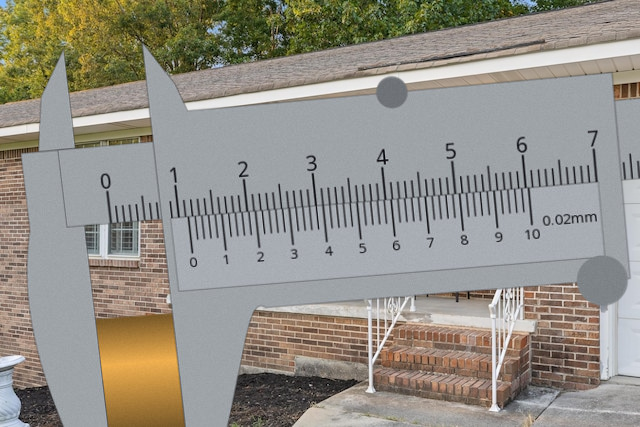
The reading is 11.4mm
